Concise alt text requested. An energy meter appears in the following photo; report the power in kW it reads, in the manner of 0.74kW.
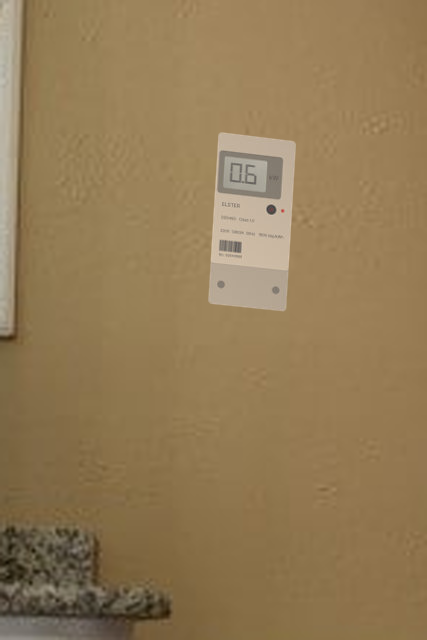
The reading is 0.6kW
